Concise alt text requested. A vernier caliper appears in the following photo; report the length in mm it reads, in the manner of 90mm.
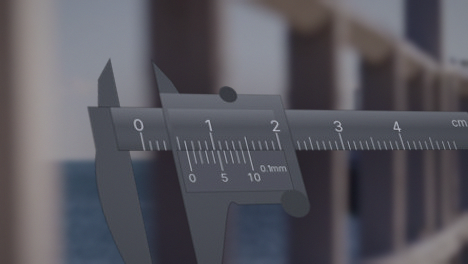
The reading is 6.0mm
